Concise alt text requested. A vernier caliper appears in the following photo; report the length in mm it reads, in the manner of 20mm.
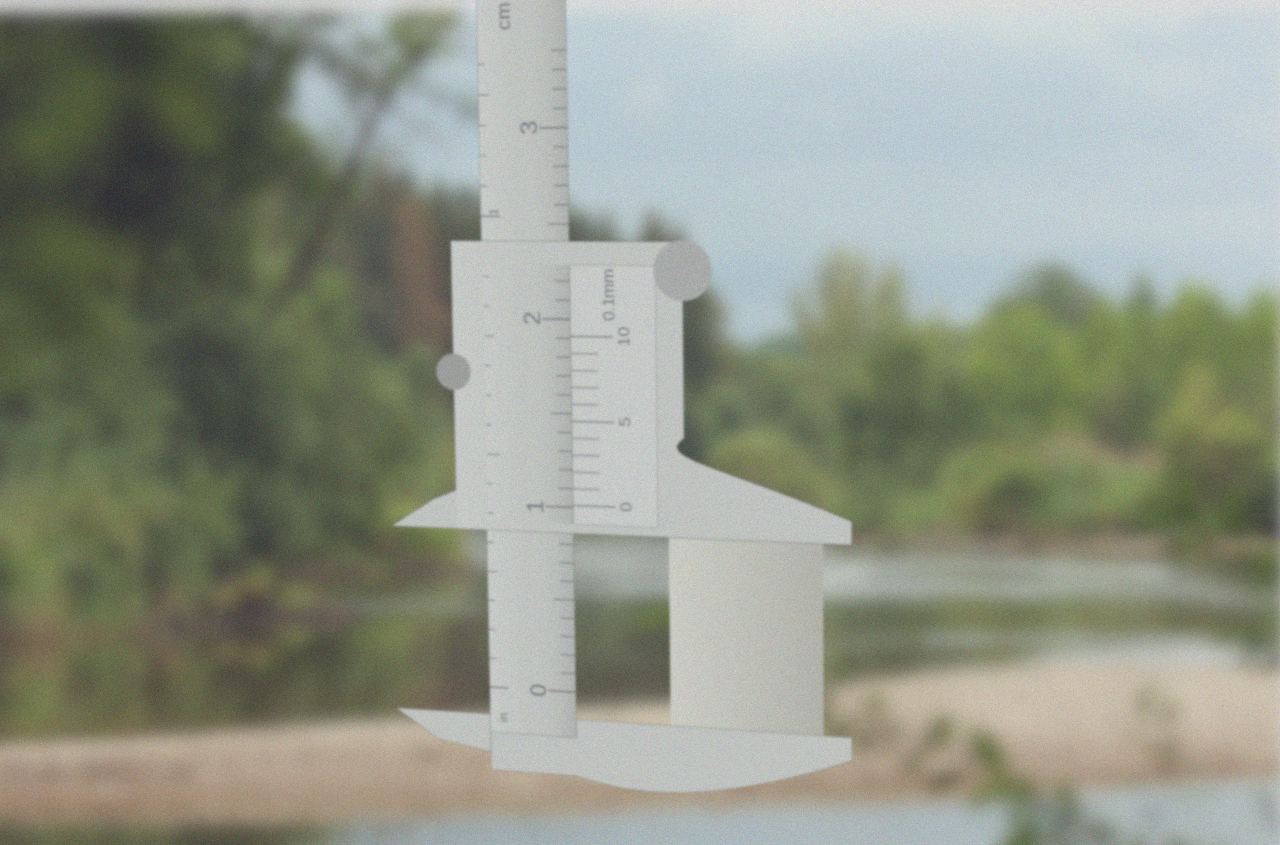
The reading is 10.1mm
